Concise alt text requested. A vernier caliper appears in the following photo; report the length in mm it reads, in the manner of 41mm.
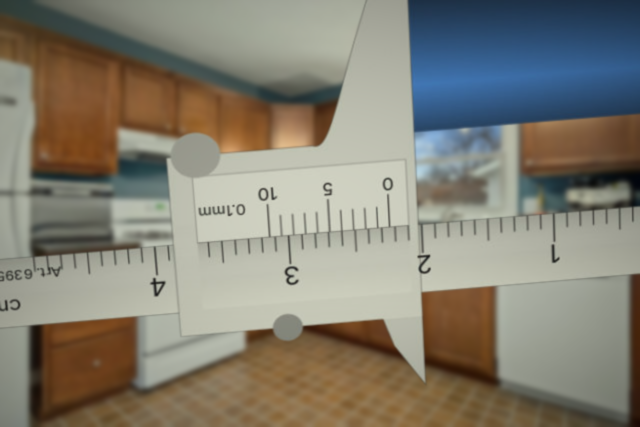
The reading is 22.4mm
